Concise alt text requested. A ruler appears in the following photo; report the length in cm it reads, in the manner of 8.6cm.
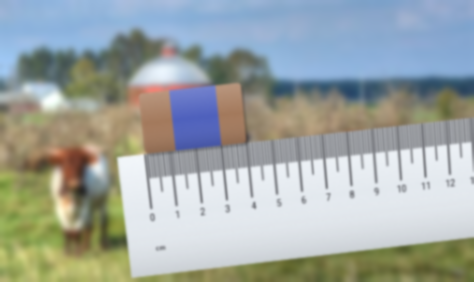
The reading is 4cm
